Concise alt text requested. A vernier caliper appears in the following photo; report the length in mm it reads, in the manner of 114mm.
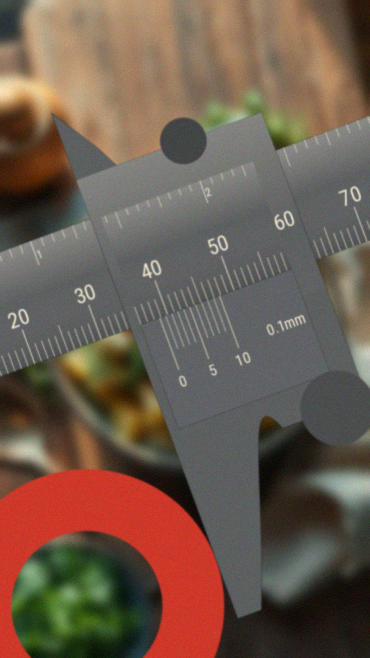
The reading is 38.8mm
